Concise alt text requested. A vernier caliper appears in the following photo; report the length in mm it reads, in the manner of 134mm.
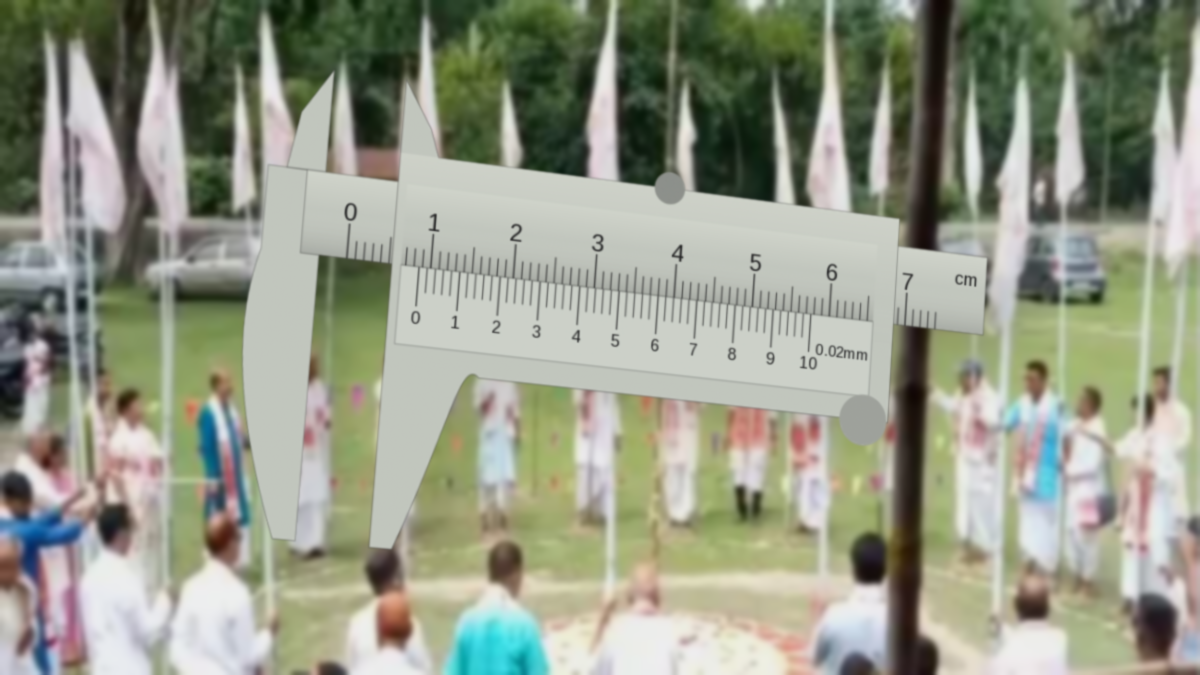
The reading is 8.6mm
